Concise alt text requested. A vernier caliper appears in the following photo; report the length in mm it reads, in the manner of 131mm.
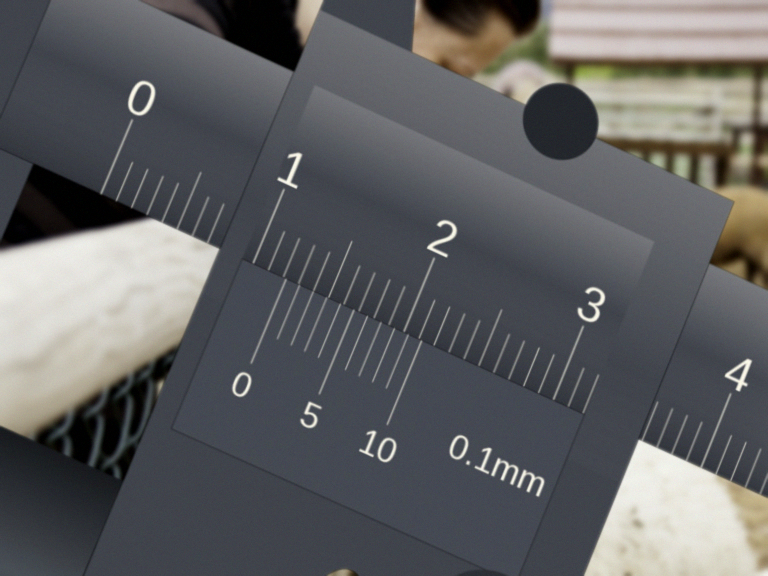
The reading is 12.2mm
